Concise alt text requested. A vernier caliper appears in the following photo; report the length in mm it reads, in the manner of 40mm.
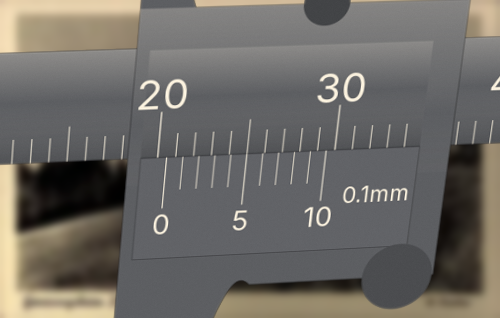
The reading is 20.5mm
